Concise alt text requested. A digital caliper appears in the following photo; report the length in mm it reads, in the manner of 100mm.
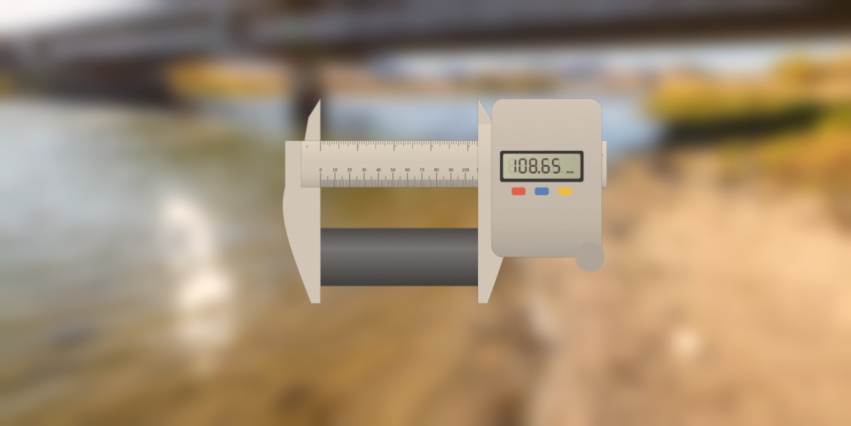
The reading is 108.65mm
